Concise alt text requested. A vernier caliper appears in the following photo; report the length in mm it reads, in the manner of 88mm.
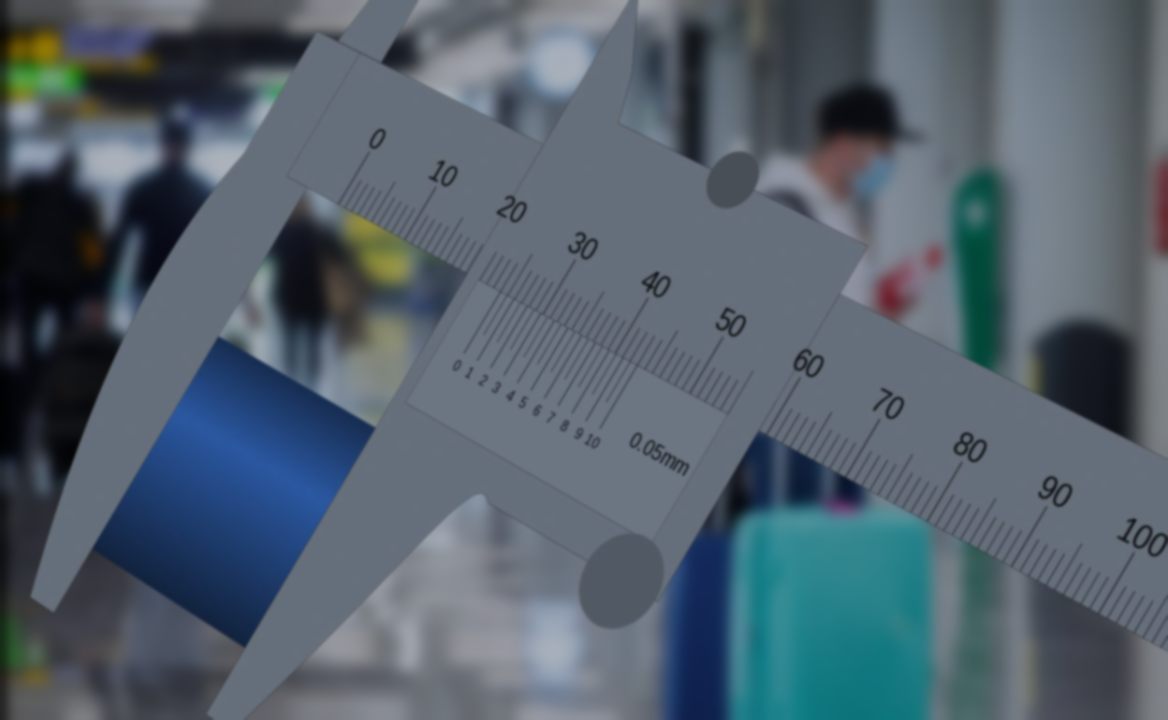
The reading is 24.0mm
